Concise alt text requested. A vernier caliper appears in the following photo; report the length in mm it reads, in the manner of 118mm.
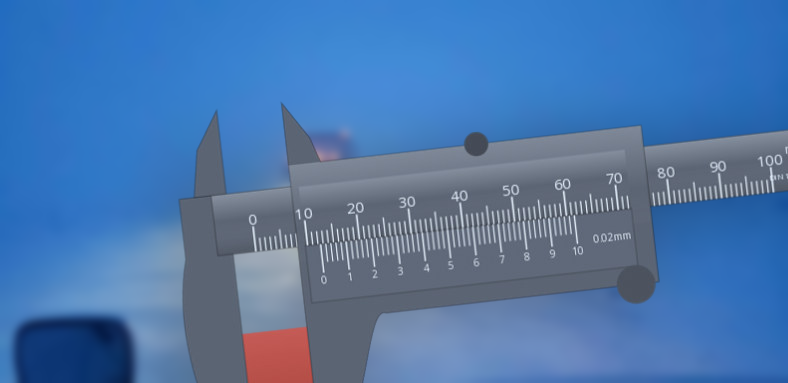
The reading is 12.5mm
